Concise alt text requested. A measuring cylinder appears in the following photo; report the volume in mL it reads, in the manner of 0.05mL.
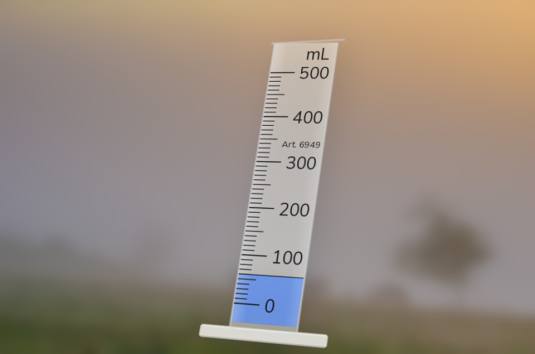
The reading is 60mL
